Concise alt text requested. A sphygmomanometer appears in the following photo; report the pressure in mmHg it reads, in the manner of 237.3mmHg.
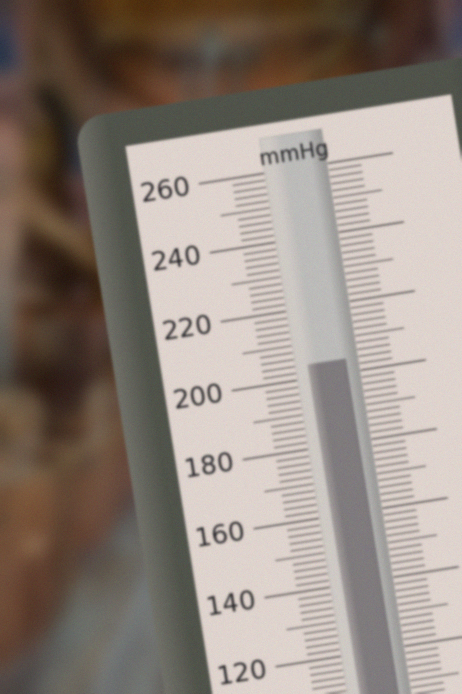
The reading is 204mmHg
